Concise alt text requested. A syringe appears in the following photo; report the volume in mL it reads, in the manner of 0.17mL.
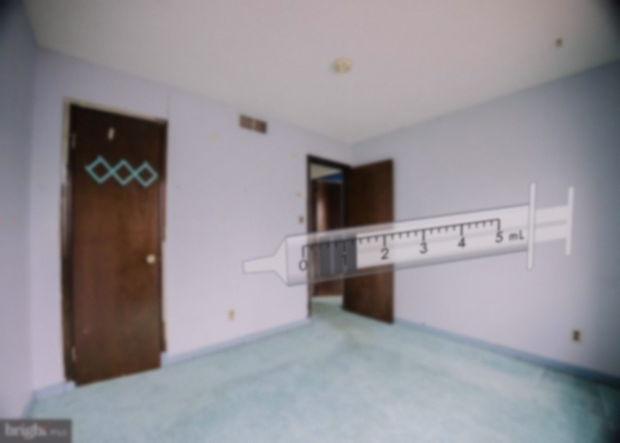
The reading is 0.4mL
